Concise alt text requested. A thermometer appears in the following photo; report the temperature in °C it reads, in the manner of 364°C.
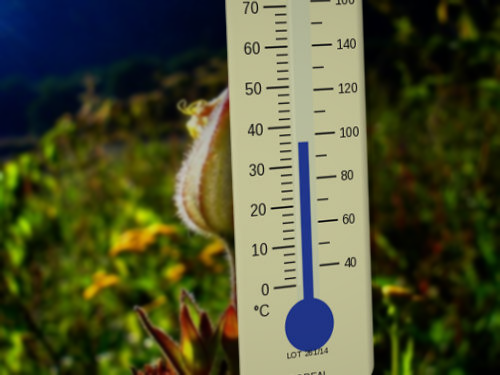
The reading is 36°C
